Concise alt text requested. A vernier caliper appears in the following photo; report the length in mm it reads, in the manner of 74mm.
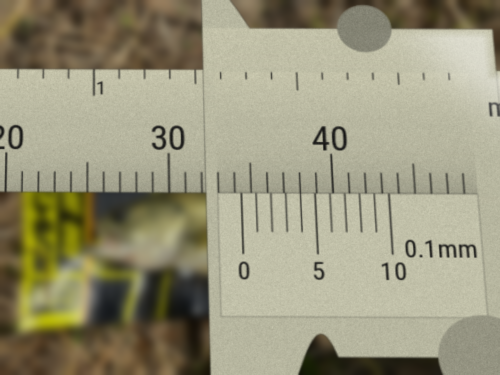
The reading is 34.4mm
